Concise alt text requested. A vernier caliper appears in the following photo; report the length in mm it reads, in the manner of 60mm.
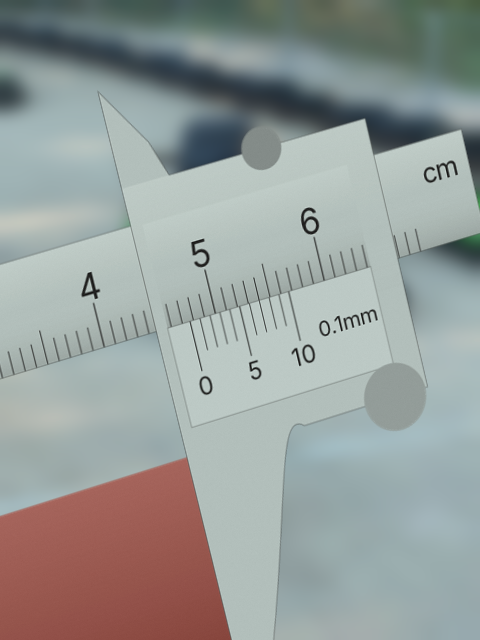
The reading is 47.7mm
